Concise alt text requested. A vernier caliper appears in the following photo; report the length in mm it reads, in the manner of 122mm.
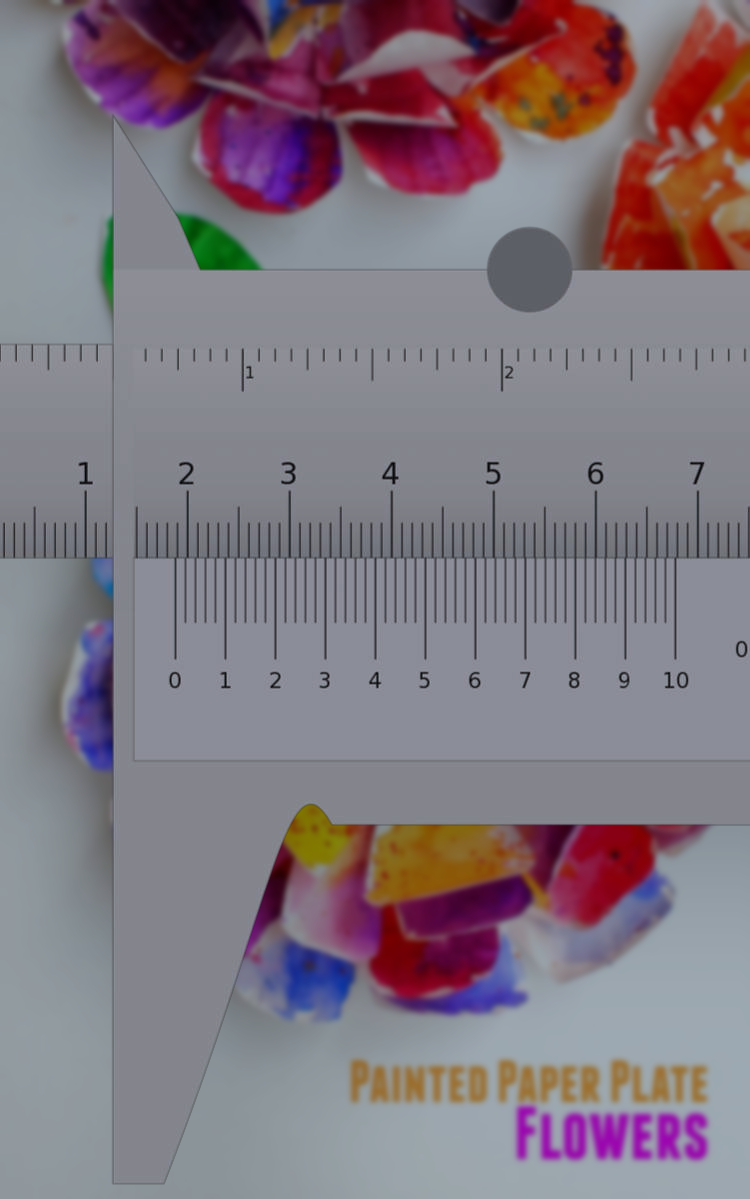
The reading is 18.8mm
